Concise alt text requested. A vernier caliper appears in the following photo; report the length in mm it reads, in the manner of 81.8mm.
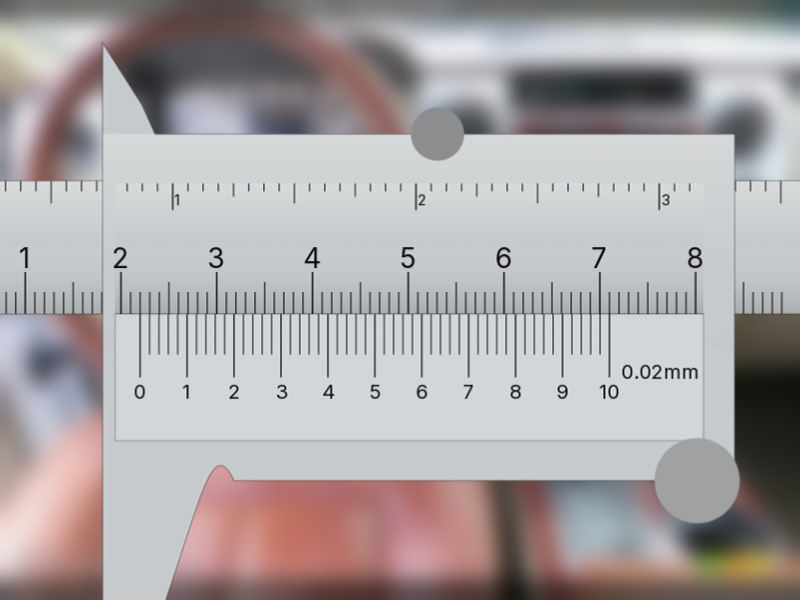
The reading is 22.0mm
